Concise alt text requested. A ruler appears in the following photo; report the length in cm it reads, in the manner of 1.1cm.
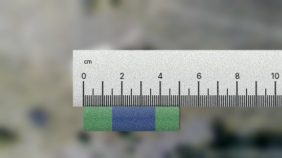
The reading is 5cm
